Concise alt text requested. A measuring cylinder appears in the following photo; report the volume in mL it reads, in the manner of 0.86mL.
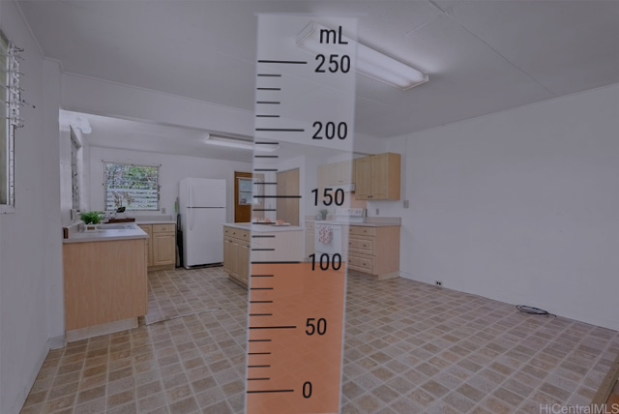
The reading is 100mL
